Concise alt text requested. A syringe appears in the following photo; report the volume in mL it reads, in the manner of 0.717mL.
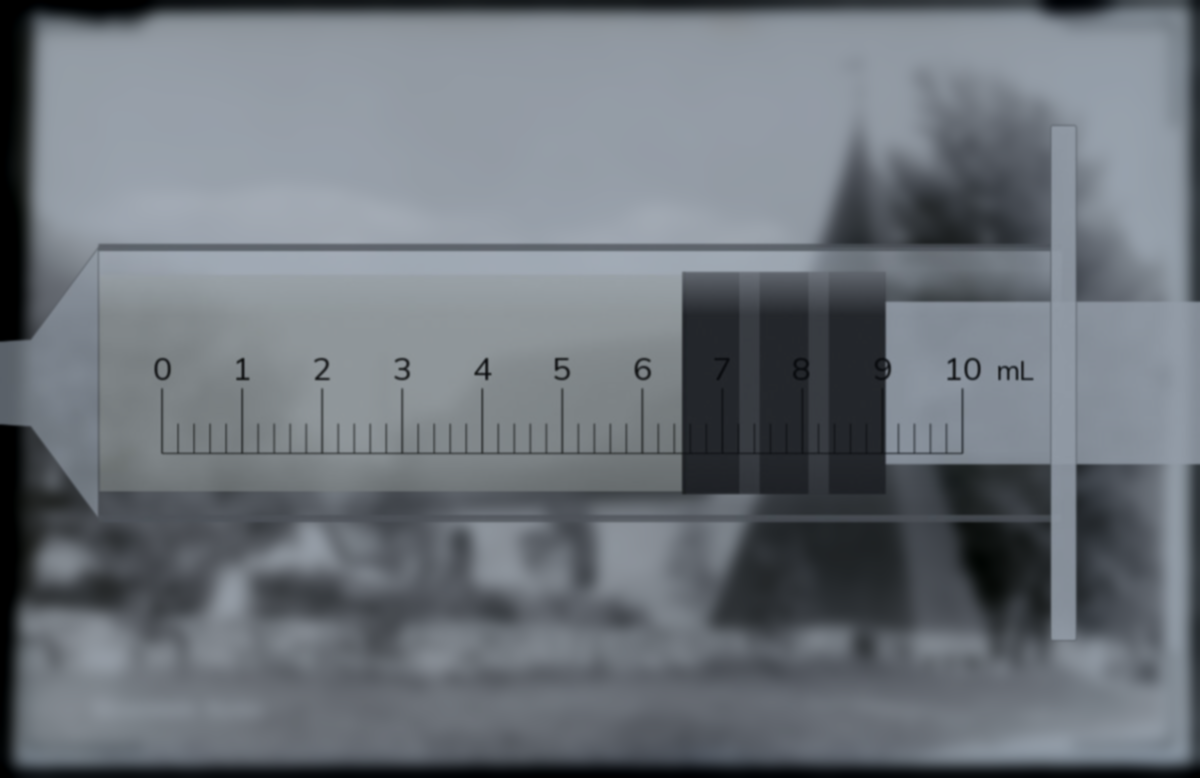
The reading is 6.5mL
